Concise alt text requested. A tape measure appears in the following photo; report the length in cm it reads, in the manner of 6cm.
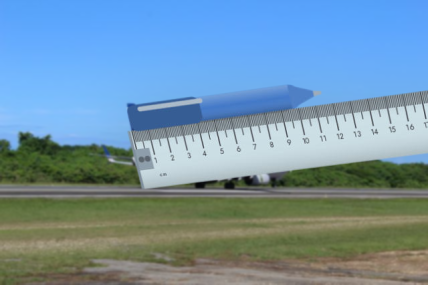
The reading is 11.5cm
